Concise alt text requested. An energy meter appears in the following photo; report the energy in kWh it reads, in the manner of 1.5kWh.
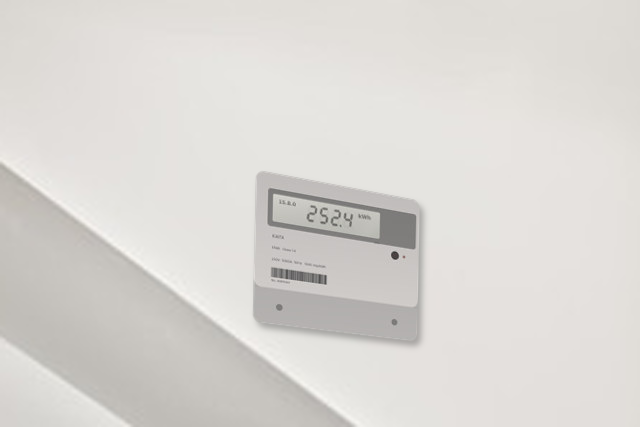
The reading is 252.4kWh
